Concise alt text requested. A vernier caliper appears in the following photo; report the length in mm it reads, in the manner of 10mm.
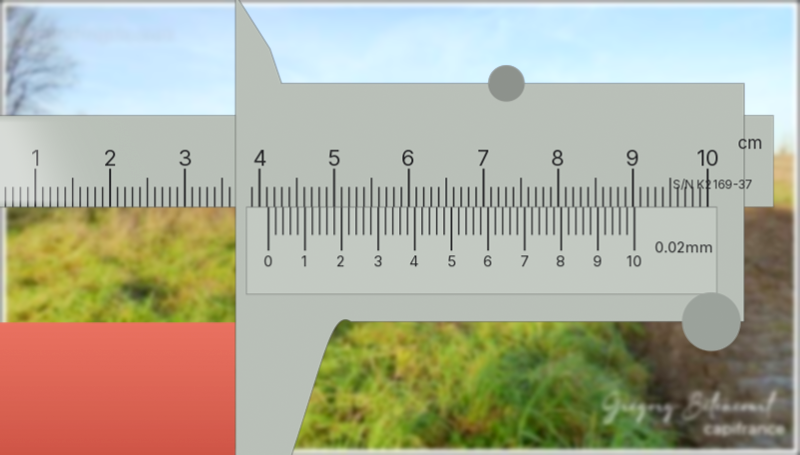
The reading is 41.2mm
